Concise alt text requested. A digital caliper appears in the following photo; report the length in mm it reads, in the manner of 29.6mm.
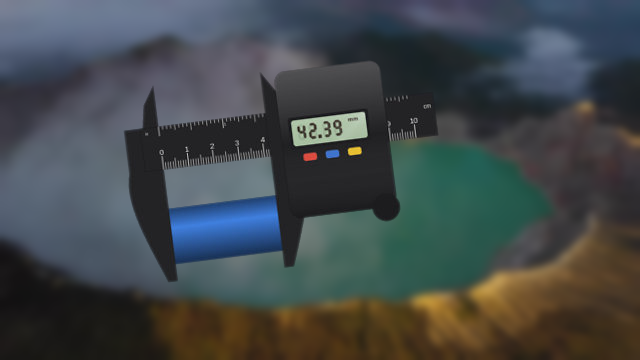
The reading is 42.39mm
